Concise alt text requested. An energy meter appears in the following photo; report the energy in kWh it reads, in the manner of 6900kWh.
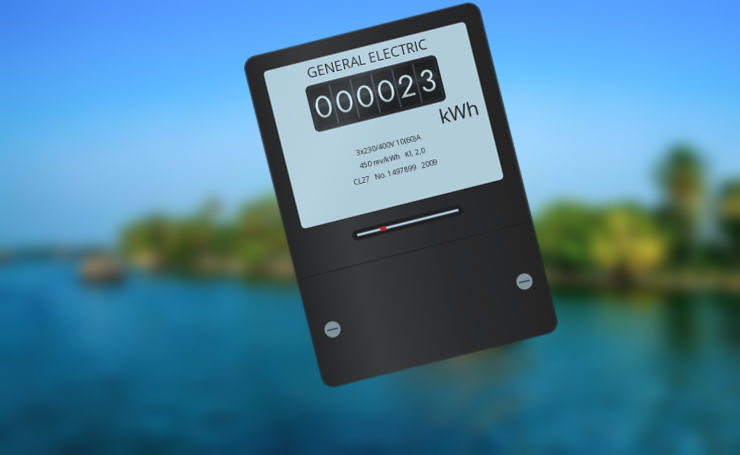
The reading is 23kWh
